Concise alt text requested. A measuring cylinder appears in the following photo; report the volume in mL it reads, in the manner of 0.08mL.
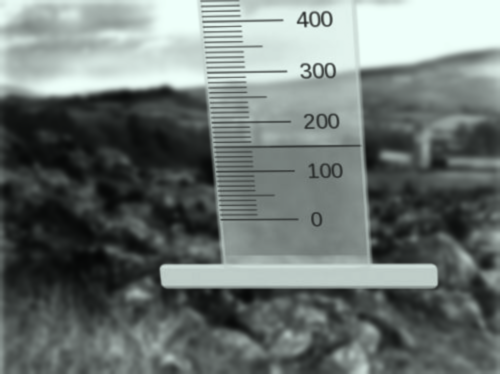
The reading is 150mL
